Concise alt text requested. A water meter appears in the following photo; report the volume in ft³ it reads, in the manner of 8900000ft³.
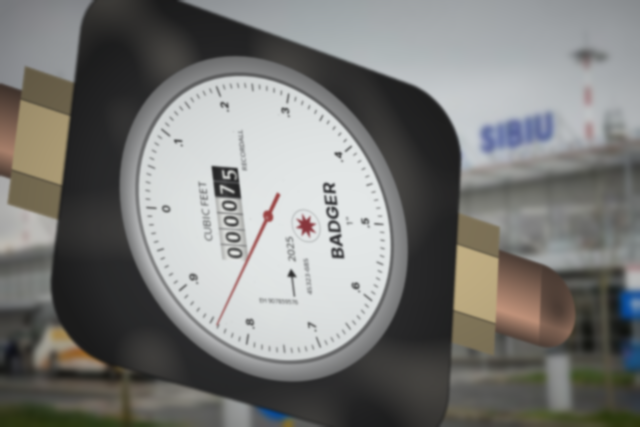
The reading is 74.84ft³
